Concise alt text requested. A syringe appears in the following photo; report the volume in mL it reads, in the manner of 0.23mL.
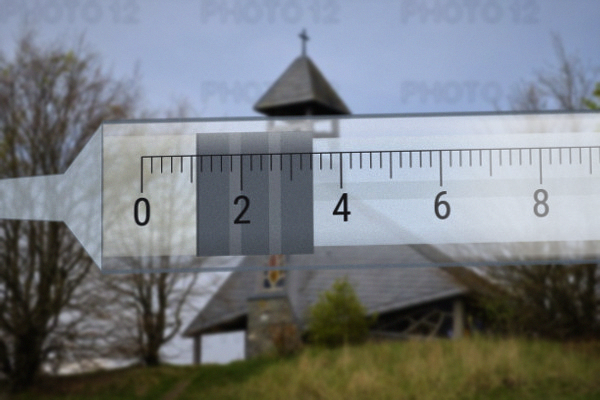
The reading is 1.1mL
